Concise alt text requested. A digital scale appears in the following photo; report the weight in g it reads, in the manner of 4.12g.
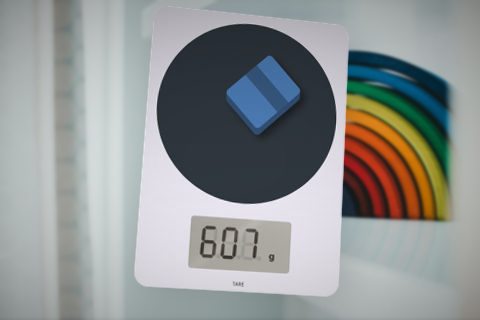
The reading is 607g
